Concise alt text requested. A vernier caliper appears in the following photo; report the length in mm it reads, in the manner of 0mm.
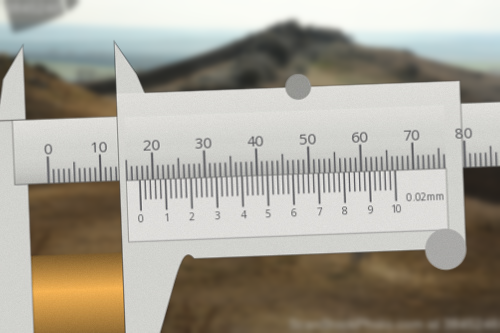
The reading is 17.5mm
